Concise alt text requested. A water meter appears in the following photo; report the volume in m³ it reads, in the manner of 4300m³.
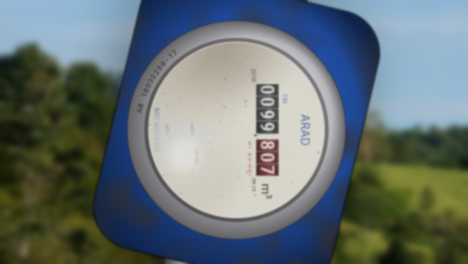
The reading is 99.807m³
